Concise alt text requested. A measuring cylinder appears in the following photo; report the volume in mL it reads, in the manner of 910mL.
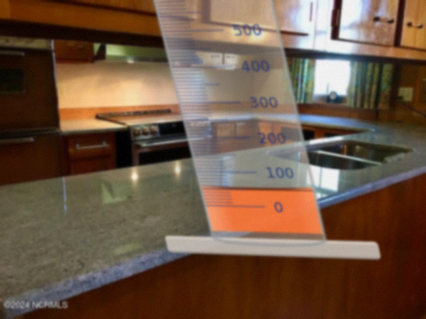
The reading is 50mL
